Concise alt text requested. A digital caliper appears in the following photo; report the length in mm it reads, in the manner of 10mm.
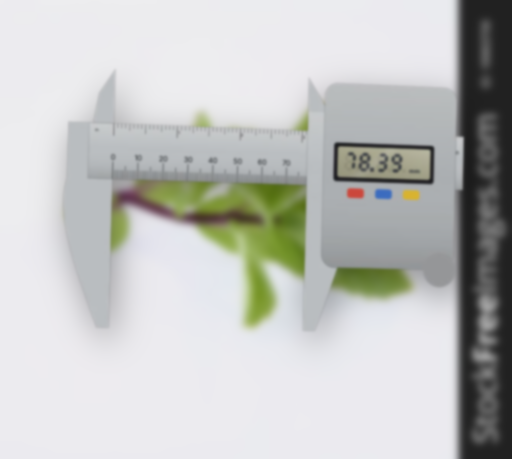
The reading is 78.39mm
